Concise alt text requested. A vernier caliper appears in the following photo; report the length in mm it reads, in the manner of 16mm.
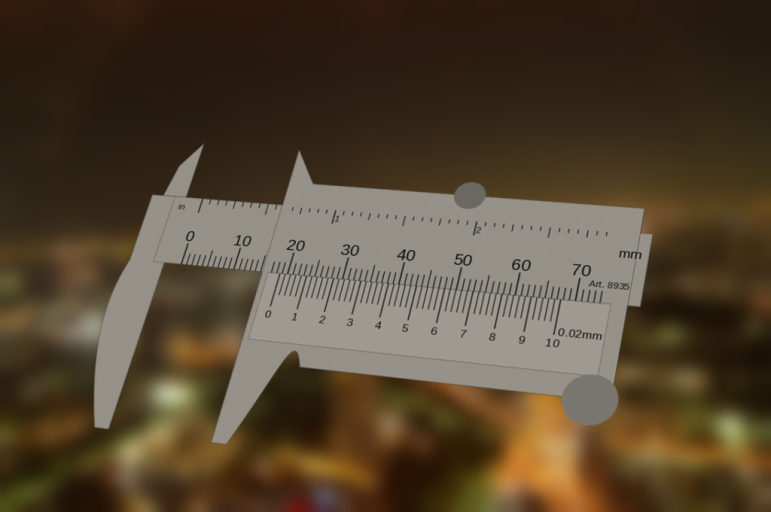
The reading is 18.6mm
